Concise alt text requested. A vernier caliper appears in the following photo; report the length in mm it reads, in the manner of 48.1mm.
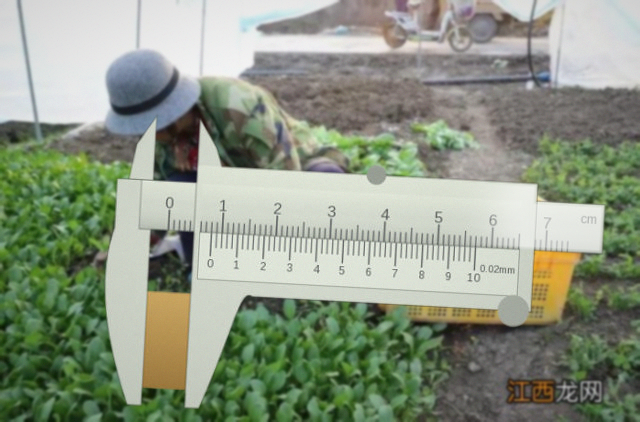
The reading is 8.0mm
